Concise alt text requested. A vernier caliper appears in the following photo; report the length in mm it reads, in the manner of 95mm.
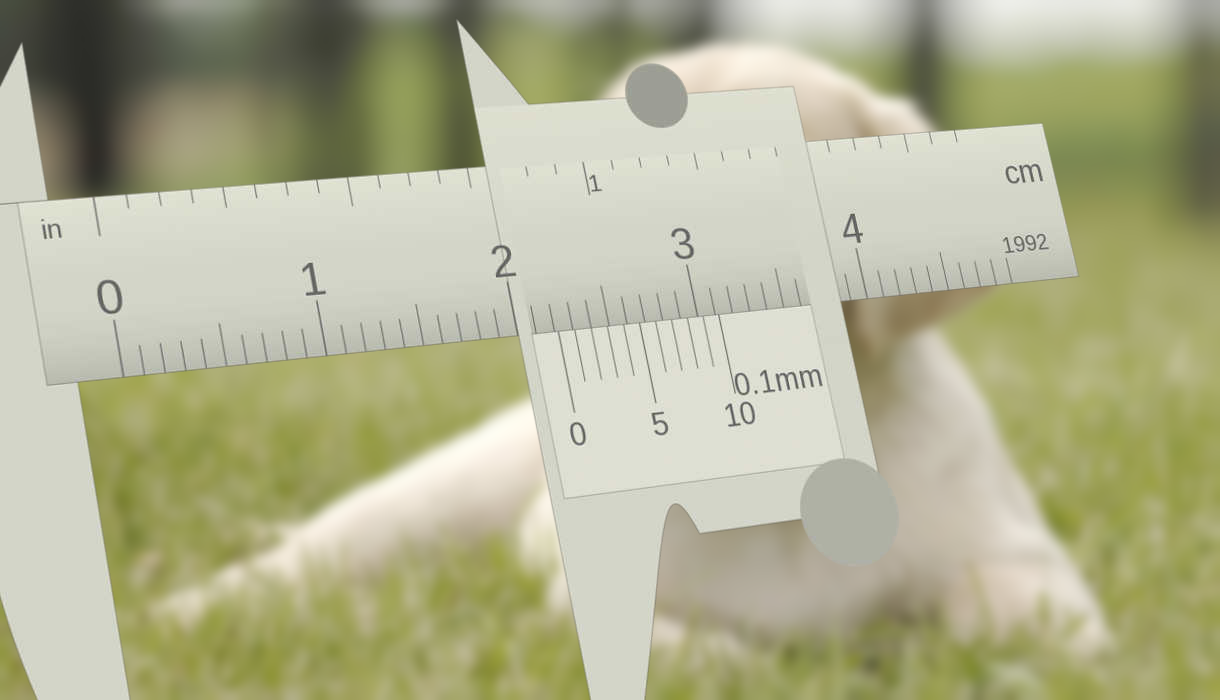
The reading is 22.2mm
